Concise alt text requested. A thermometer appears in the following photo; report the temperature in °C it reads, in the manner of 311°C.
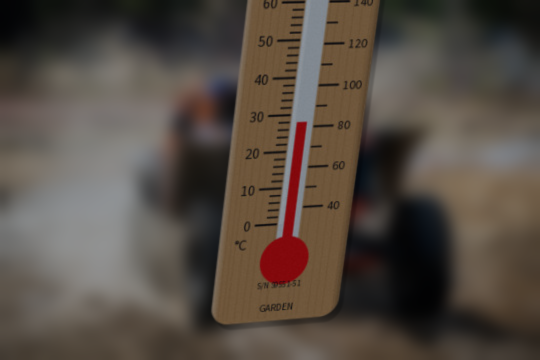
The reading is 28°C
